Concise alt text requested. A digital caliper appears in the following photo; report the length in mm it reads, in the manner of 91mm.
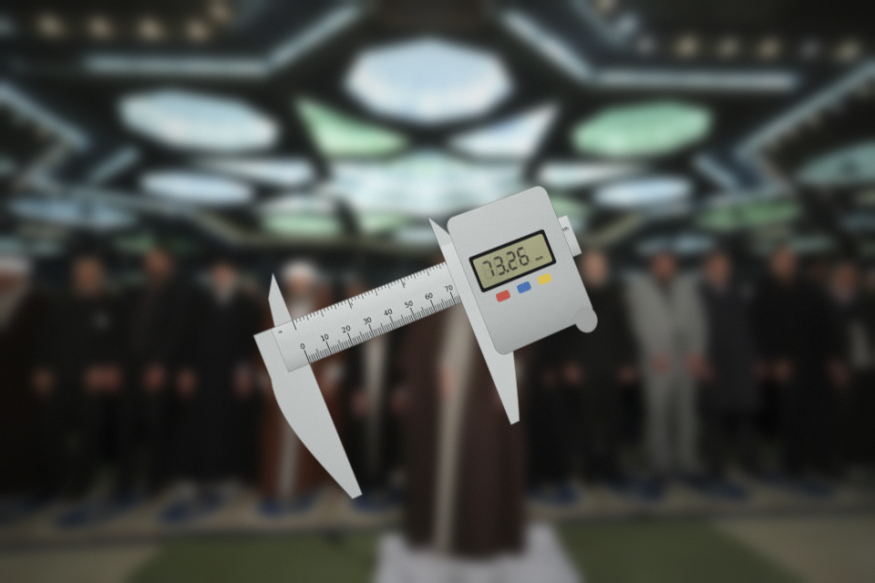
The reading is 73.26mm
